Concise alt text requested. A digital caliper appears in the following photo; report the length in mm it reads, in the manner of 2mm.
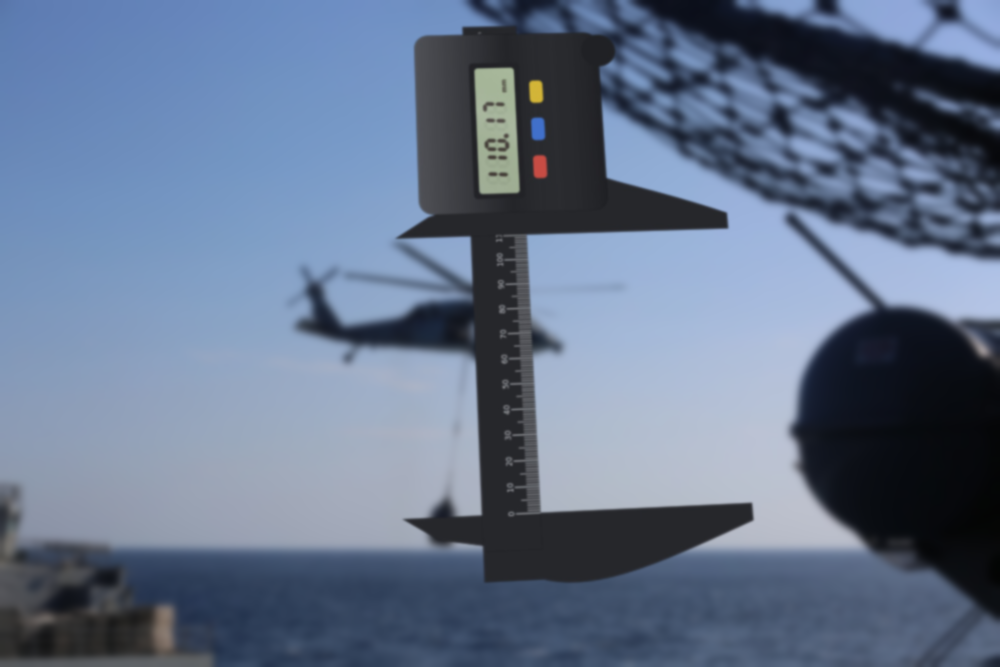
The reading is 110.17mm
